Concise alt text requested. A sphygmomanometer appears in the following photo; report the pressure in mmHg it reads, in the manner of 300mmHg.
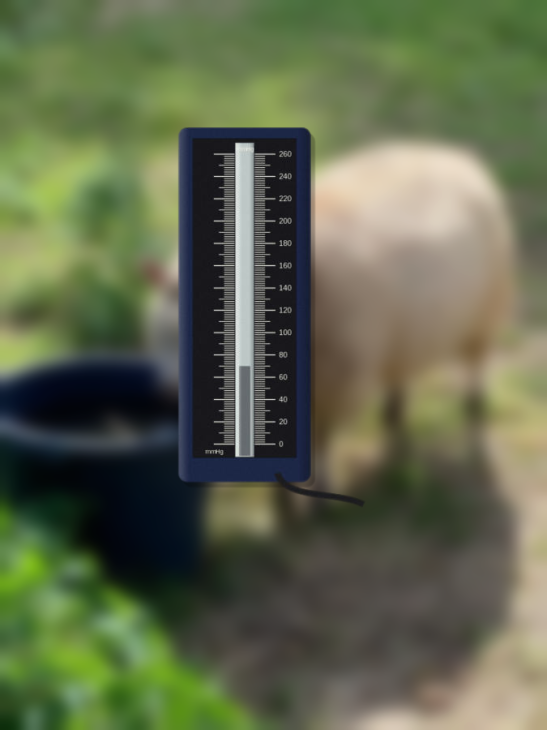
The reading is 70mmHg
